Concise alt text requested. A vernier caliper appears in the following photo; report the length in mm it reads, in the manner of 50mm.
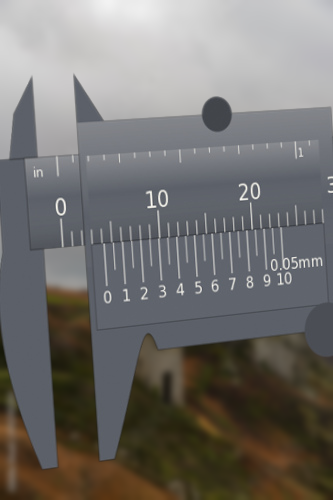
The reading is 4.2mm
